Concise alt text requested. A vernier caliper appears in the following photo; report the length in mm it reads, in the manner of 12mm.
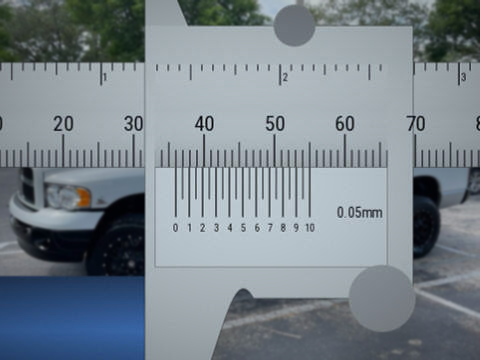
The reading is 36.0mm
